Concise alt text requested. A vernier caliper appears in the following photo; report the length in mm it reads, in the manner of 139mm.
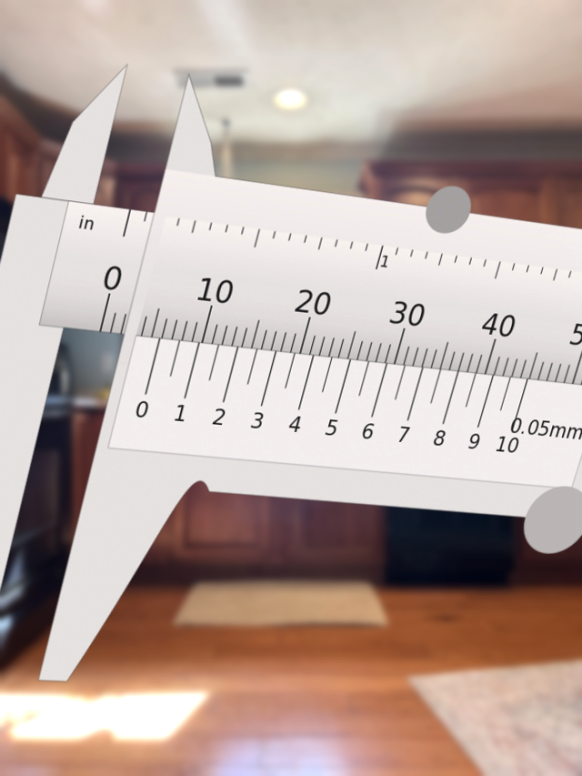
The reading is 5.8mm
